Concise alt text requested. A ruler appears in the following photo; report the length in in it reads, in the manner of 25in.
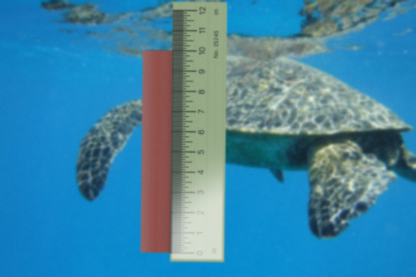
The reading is 10in
